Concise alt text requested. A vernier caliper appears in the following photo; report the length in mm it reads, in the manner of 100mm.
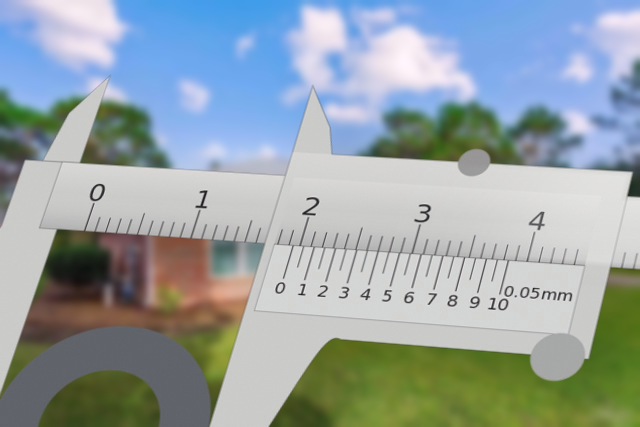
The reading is 19.4mm
